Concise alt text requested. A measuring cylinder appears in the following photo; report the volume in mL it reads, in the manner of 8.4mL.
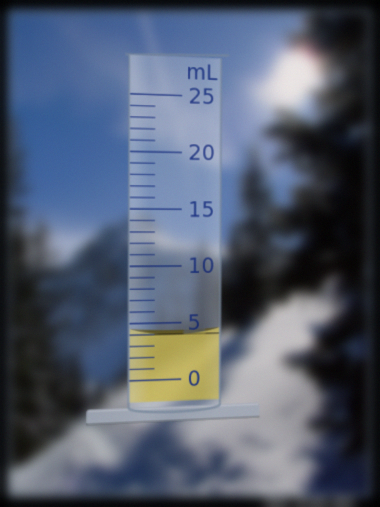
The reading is 4mL
